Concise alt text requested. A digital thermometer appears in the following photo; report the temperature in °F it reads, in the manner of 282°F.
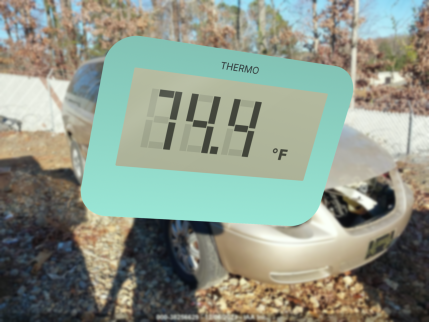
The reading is 74.4°F
